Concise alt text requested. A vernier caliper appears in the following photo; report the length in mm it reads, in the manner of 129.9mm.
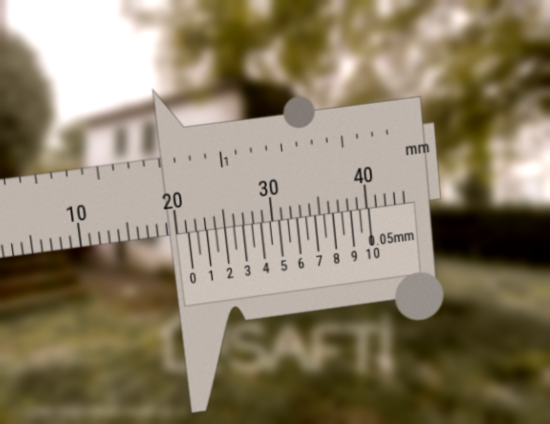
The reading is 21.2mm
